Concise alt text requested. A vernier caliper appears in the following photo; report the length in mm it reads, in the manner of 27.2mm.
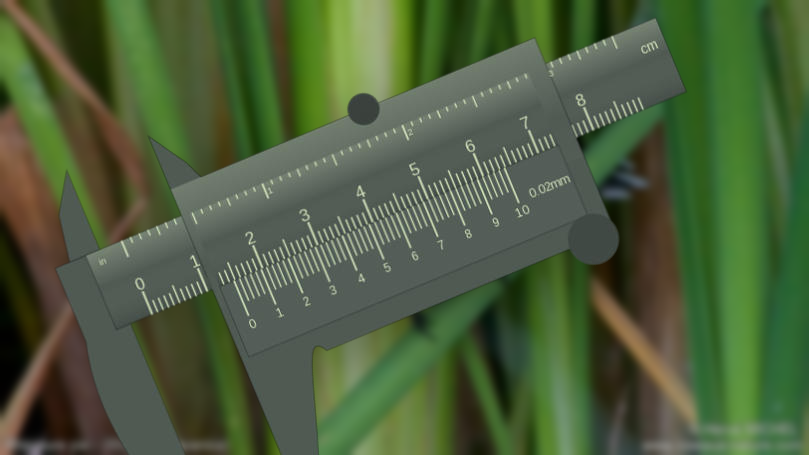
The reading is 14.8mm
